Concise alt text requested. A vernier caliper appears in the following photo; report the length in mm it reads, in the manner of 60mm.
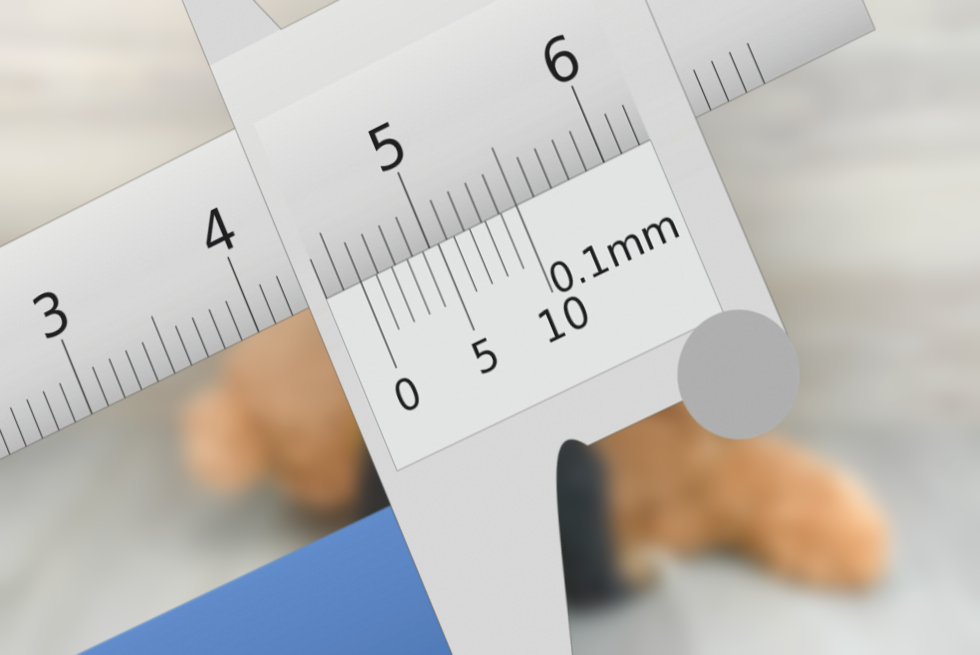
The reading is 46.0mm
